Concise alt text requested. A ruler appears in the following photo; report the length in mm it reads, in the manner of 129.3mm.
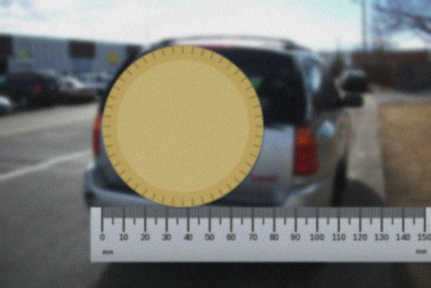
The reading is 75mm
